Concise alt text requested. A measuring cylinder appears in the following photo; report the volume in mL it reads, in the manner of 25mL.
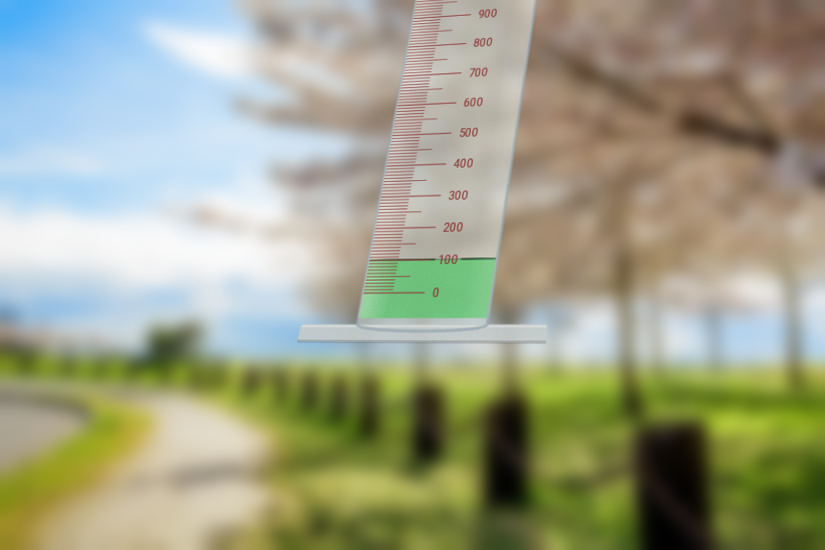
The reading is 100mL
